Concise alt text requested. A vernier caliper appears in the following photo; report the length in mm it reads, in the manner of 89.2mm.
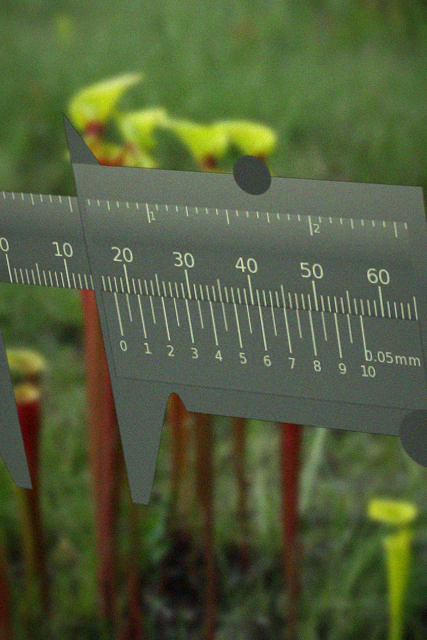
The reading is 17.6mm
